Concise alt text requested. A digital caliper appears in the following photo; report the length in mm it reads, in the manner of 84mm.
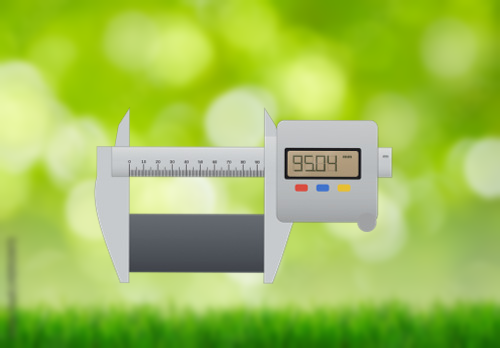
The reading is 95.04mm
